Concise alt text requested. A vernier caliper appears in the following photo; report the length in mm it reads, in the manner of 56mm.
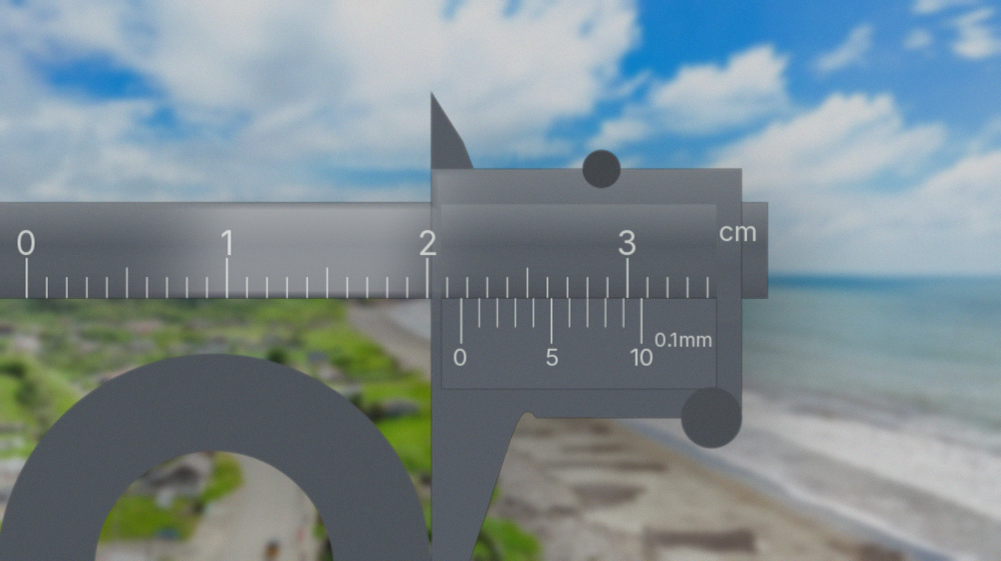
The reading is 21.7mm
